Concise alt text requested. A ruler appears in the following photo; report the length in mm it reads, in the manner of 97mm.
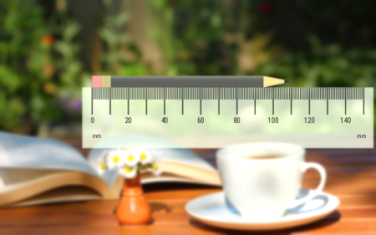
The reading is 110mm
